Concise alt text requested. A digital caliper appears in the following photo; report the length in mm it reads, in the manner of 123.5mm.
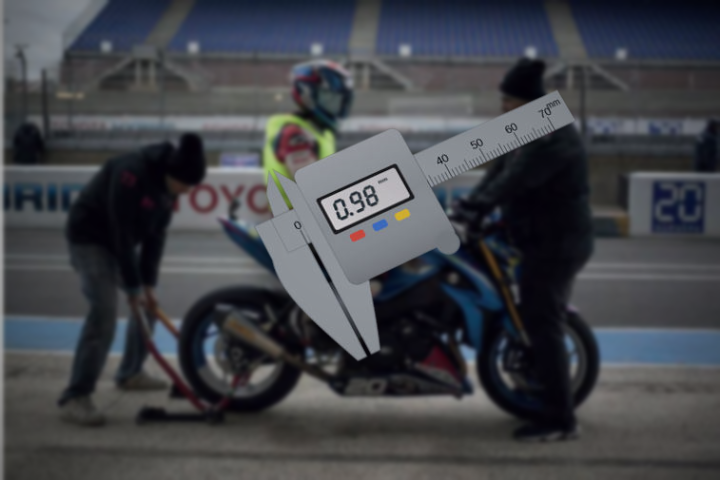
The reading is 0.98mm
